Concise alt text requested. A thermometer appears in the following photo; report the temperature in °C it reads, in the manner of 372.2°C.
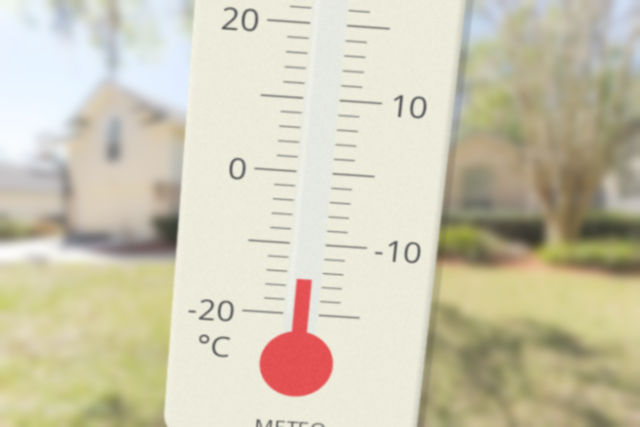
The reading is -15°C
